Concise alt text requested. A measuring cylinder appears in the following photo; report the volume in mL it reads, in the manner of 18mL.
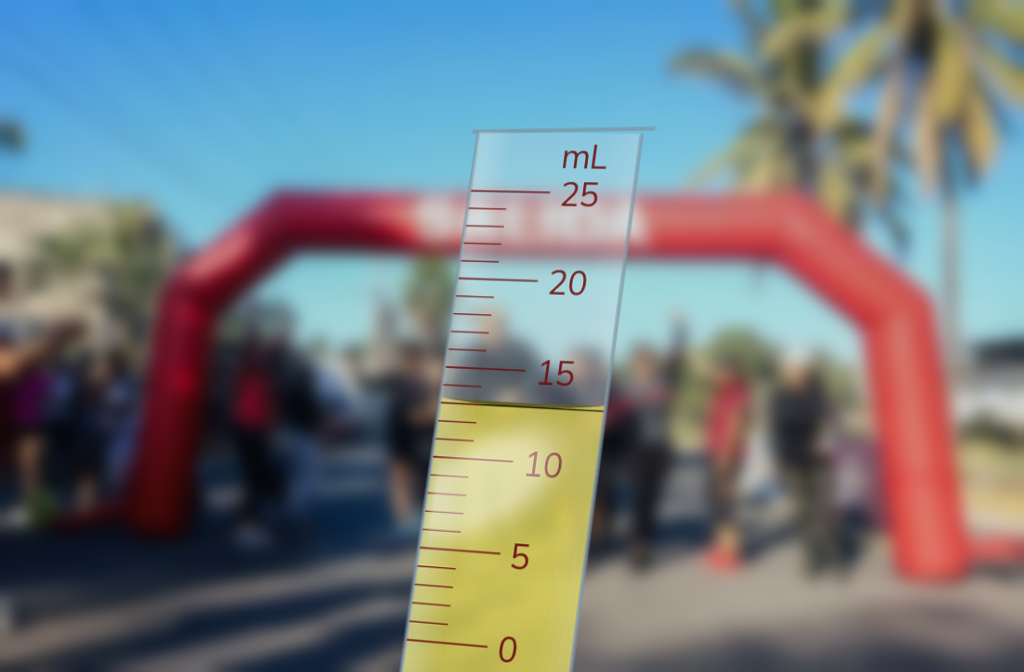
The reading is 13mL
